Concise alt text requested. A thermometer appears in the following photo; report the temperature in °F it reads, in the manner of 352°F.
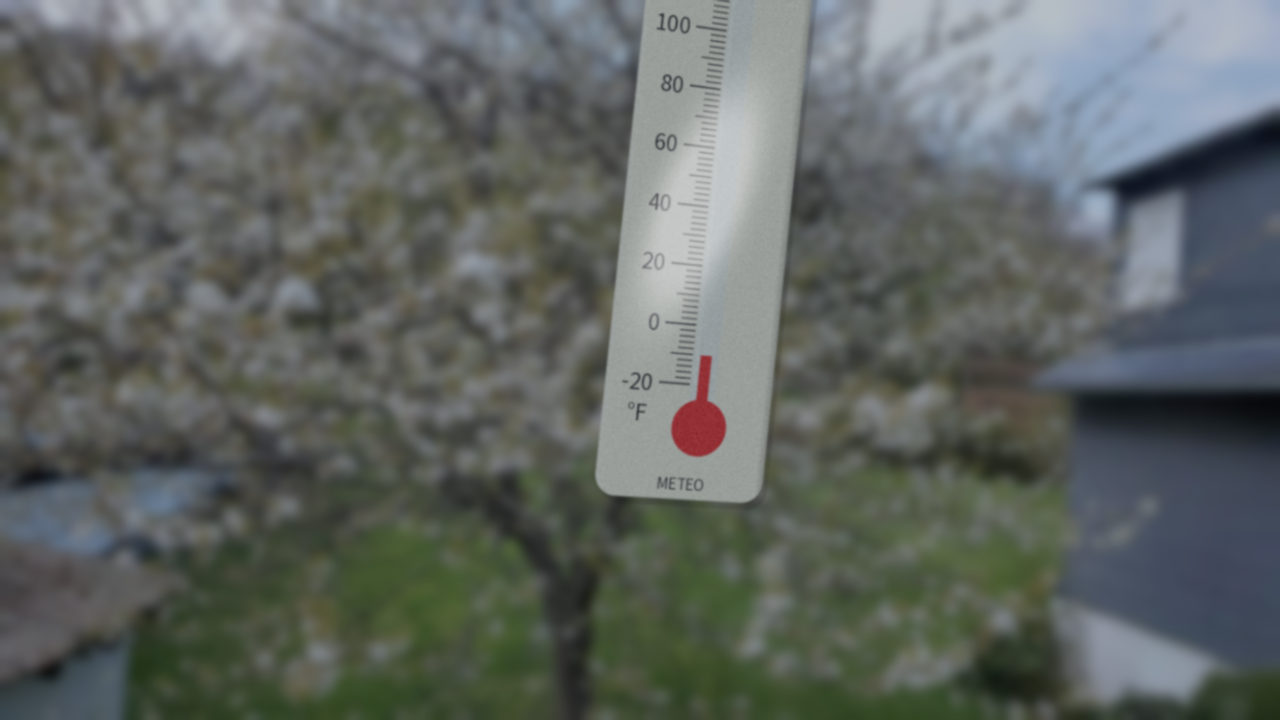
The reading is -10°F
